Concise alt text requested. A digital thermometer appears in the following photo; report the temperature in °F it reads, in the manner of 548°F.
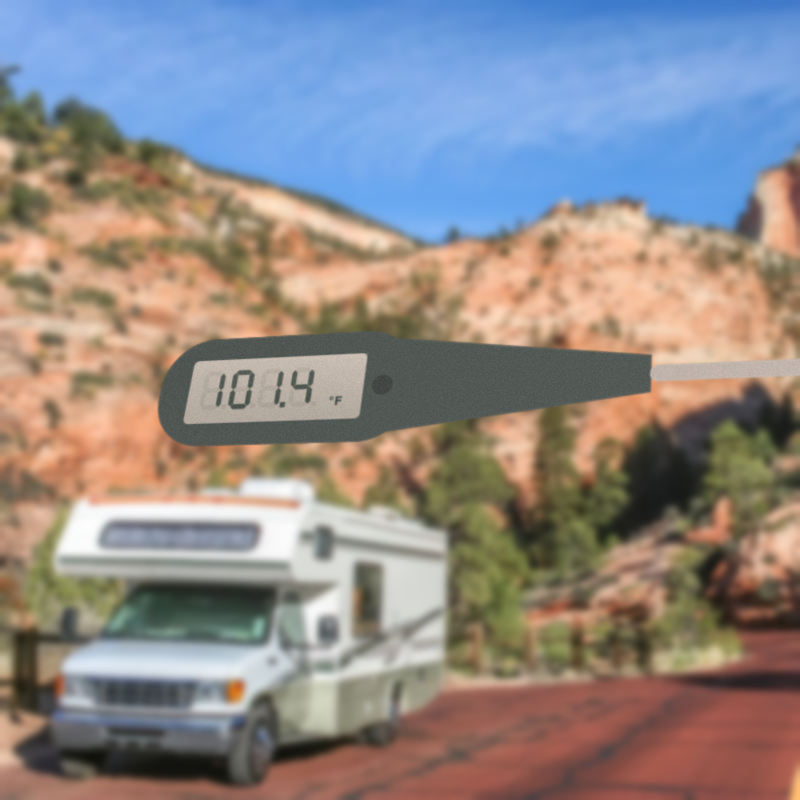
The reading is 101.4°F
